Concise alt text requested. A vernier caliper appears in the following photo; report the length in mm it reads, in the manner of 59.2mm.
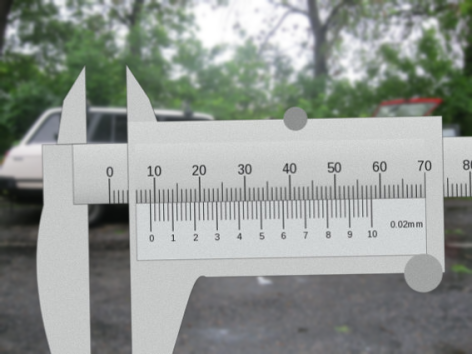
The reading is 9.0mm
